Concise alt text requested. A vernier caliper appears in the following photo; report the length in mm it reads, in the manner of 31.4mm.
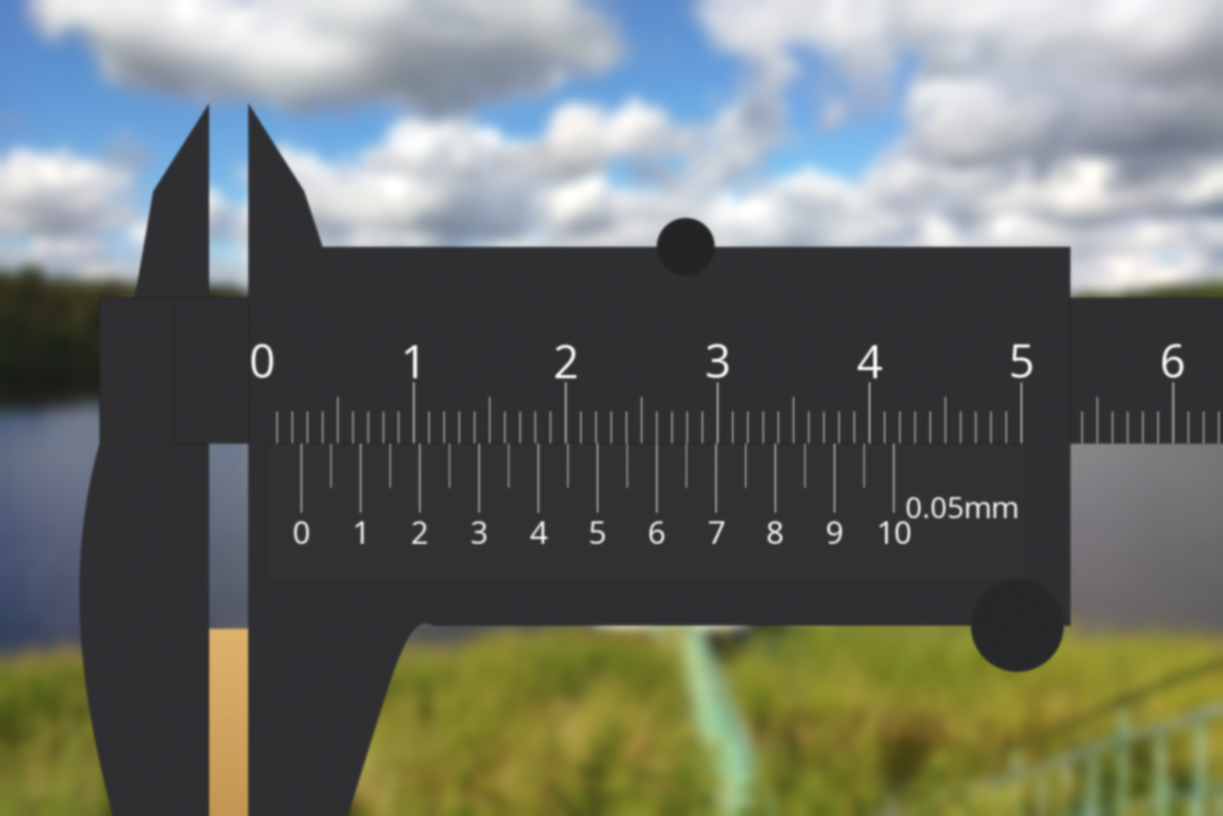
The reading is 2.6mm
